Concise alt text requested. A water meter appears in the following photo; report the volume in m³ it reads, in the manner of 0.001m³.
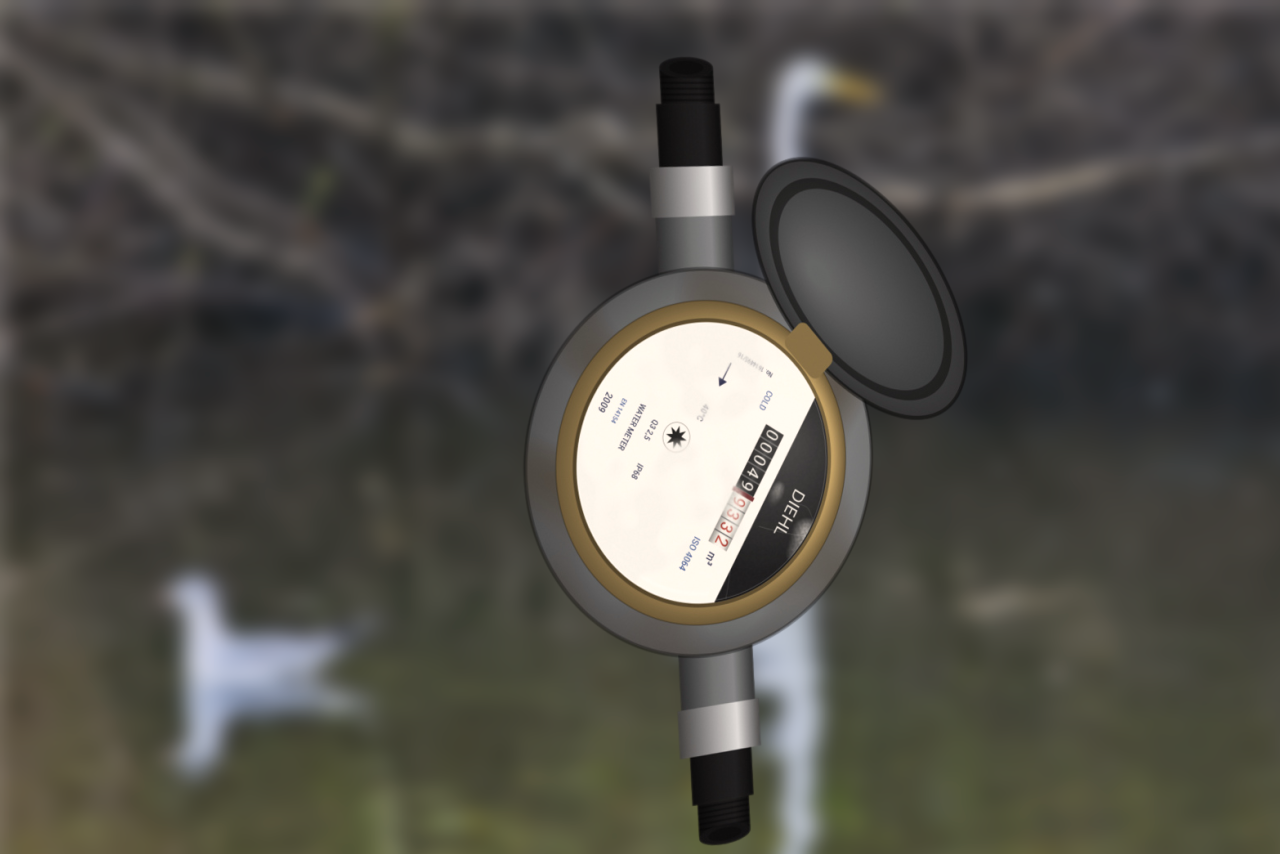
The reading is 49.9332m³
